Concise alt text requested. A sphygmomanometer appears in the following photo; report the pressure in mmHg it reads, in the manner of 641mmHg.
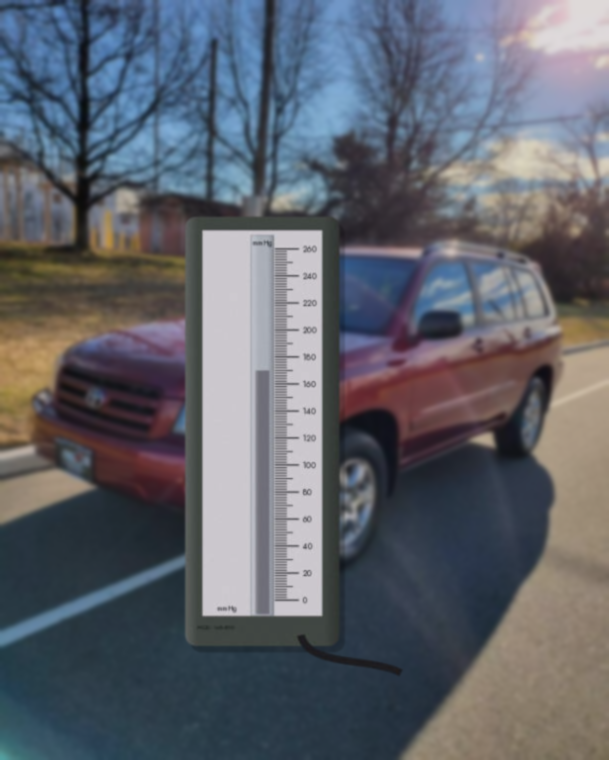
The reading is 170mmHg
